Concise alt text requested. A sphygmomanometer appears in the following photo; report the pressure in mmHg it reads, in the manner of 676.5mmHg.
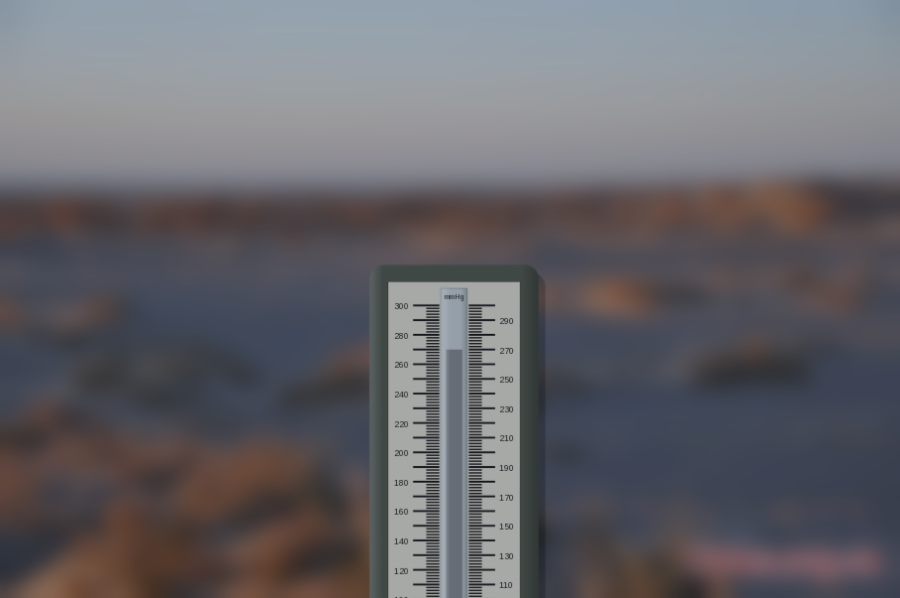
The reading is 270mmHg
